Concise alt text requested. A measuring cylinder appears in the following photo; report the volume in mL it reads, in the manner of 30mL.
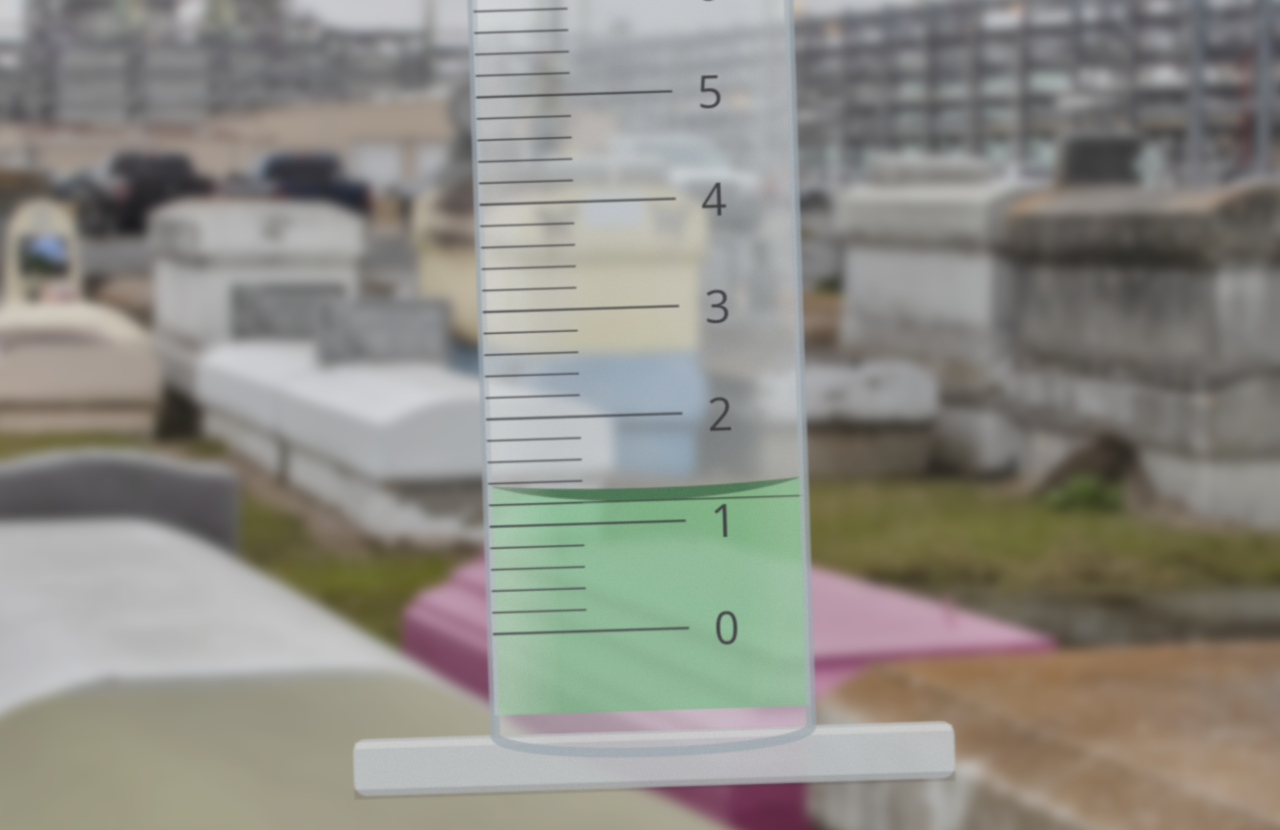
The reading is 1.2mL
